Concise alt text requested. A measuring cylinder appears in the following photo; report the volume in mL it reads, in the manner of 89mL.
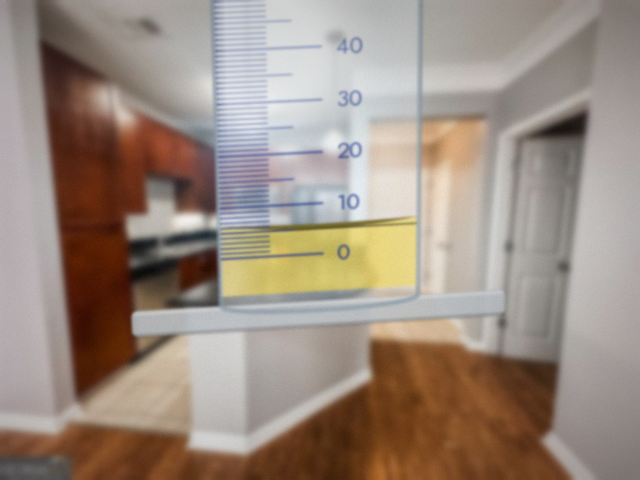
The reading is 5mL
